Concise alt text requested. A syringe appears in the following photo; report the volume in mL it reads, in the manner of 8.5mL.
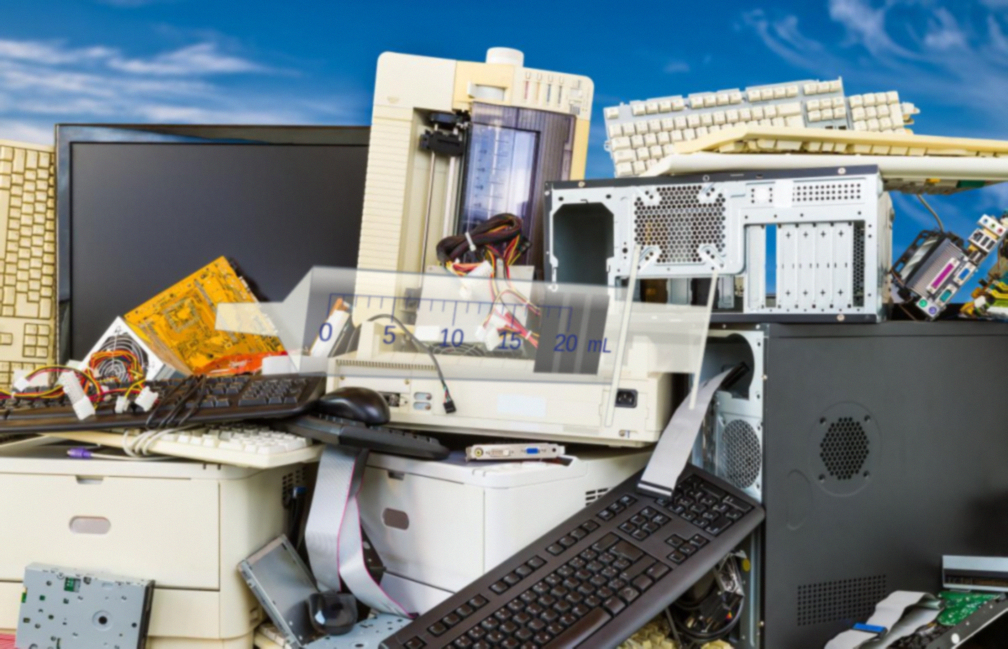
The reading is 17.5mL
